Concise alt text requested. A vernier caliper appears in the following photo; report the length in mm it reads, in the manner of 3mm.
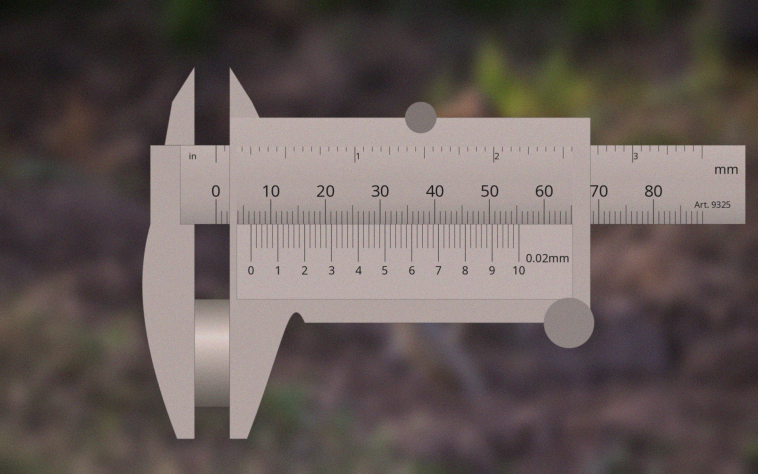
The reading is 6.4mm
